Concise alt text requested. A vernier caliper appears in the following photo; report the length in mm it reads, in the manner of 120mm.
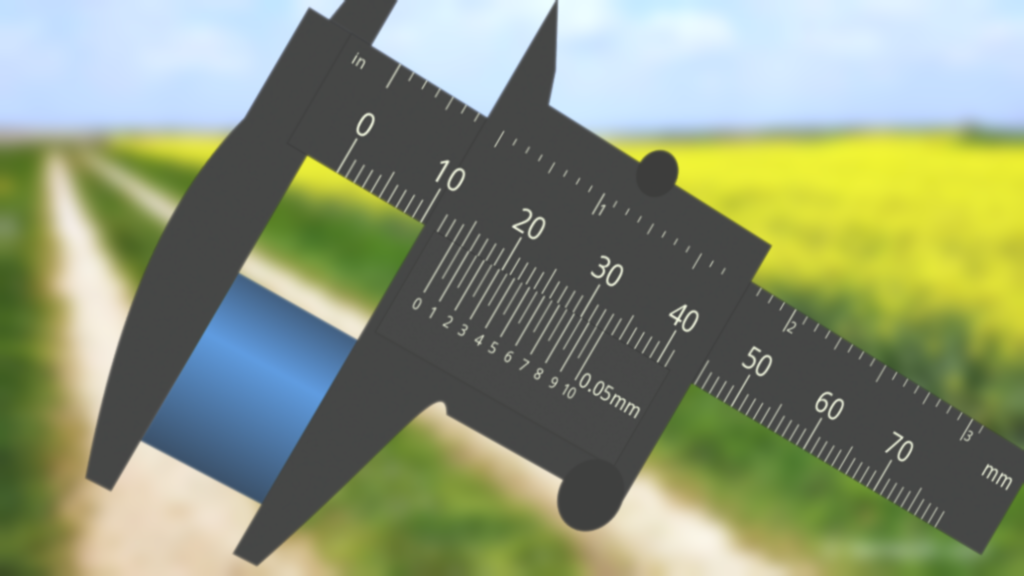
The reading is 14.0mm
